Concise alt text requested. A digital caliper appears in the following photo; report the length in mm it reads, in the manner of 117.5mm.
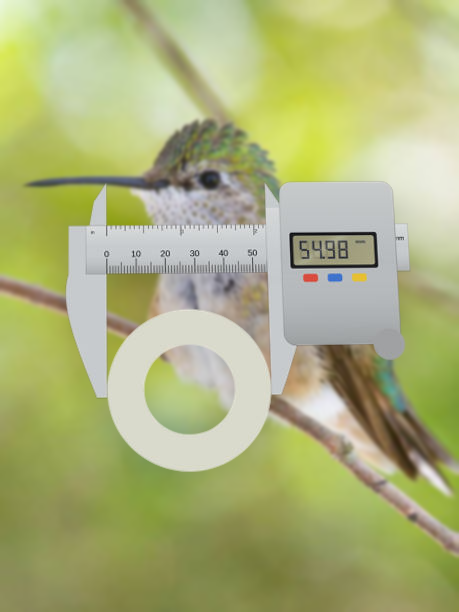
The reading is 54.98mm
